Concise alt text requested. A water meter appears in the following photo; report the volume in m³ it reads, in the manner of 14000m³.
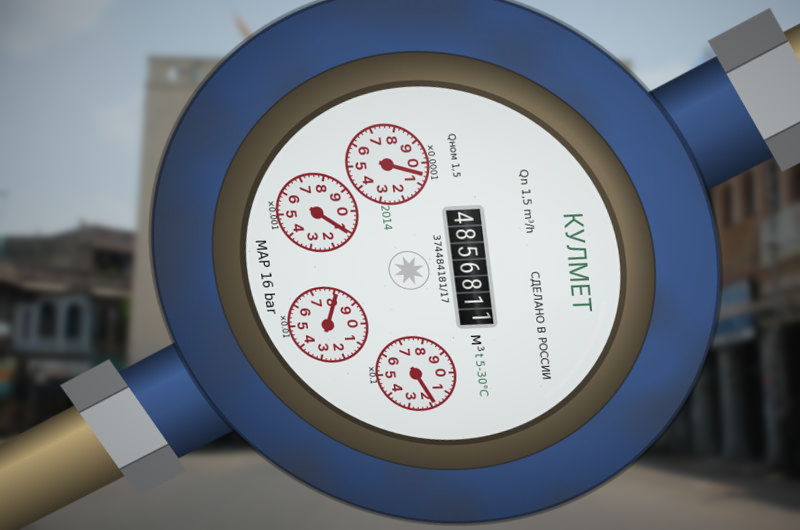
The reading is 4856811.1810m³
